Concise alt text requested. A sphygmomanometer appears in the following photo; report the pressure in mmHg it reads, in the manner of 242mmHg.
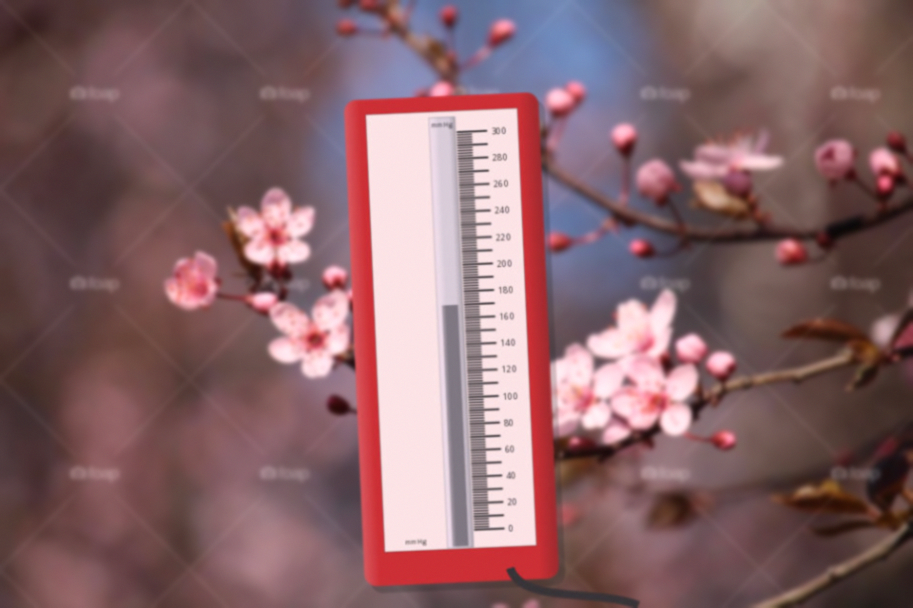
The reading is 170mmHg
